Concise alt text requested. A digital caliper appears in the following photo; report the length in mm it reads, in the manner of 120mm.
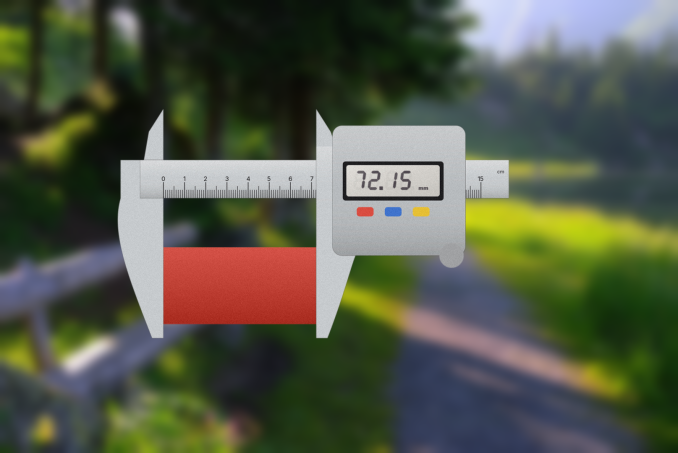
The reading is 72.15mm
